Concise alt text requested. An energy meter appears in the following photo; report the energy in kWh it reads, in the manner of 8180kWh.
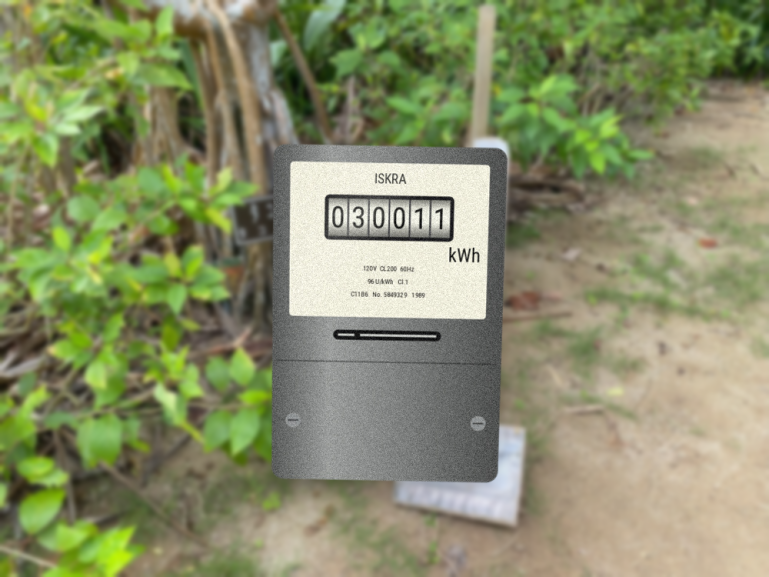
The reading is 30011kWh
